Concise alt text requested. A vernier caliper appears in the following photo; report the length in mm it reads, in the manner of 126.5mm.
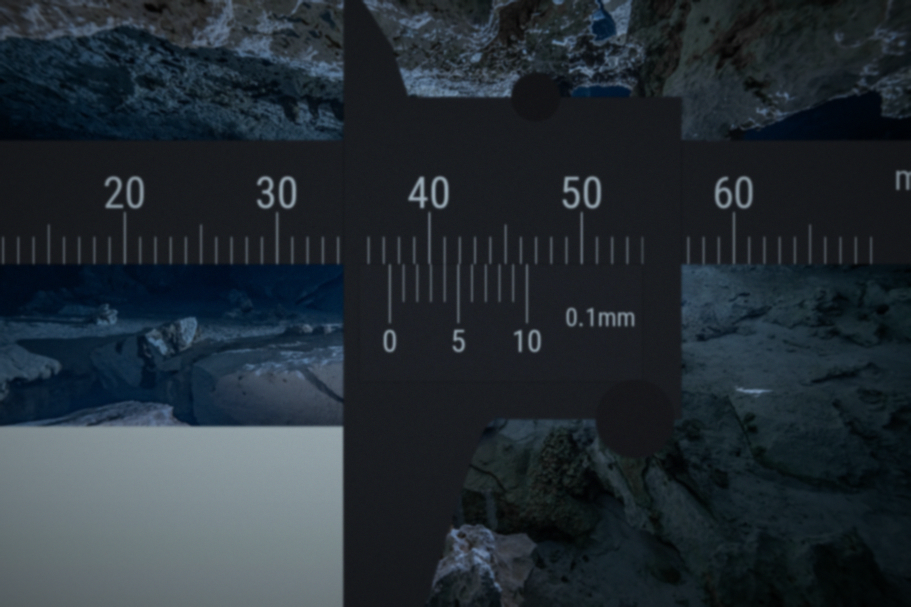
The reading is 37.4mm
